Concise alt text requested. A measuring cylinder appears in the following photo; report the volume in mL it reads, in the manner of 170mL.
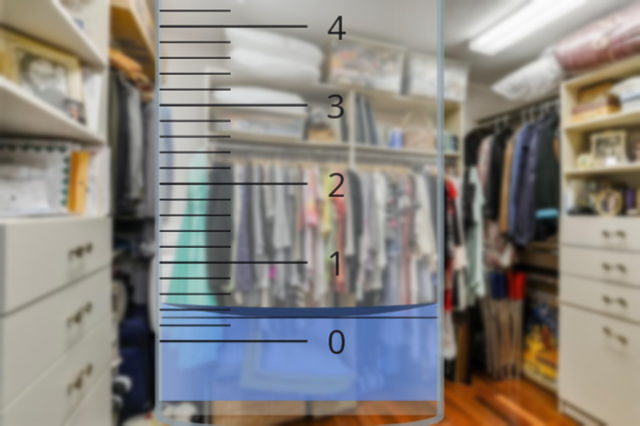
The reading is 0.3mL
